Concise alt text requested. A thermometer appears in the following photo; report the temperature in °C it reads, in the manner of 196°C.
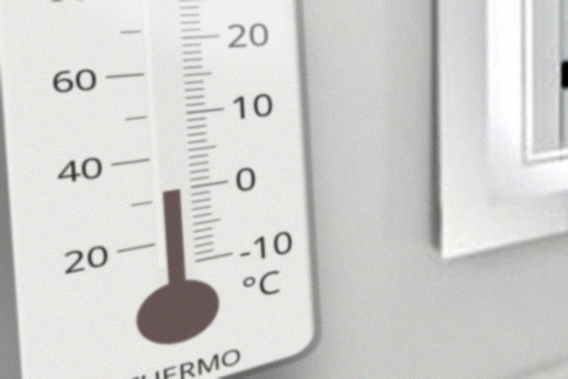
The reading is 0°C
